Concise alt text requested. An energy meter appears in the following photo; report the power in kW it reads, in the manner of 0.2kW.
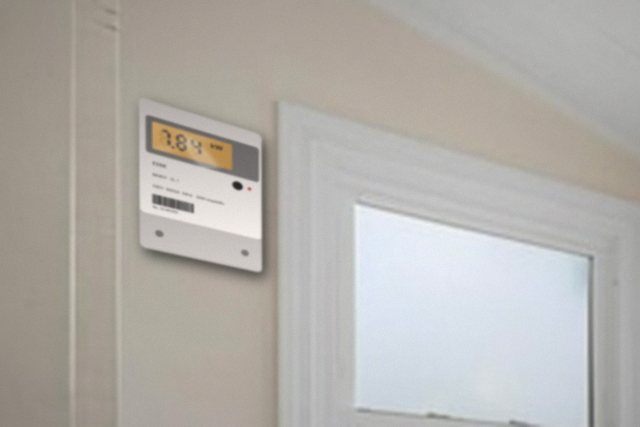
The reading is 7.84kW
